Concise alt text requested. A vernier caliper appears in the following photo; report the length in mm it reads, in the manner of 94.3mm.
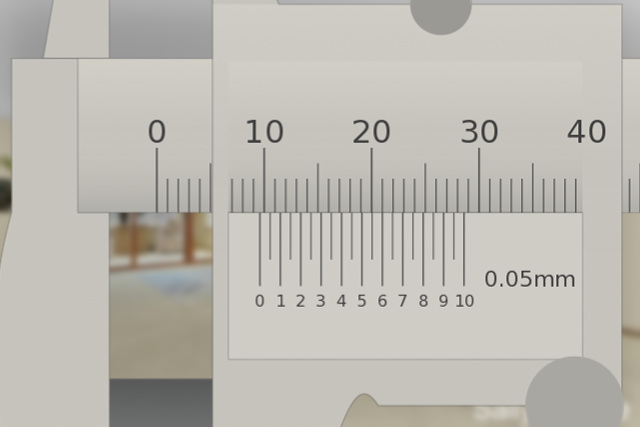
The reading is 9.6mm
